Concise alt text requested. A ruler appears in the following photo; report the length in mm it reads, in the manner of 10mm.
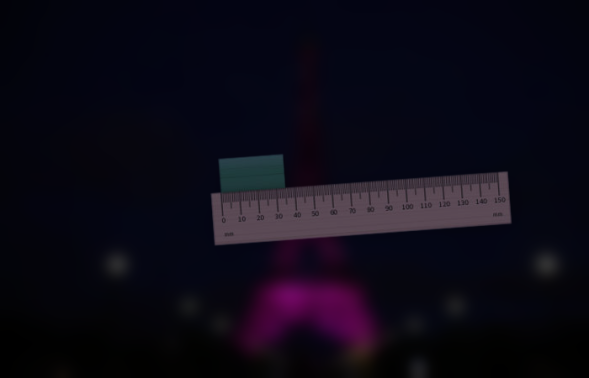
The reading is 35mm
